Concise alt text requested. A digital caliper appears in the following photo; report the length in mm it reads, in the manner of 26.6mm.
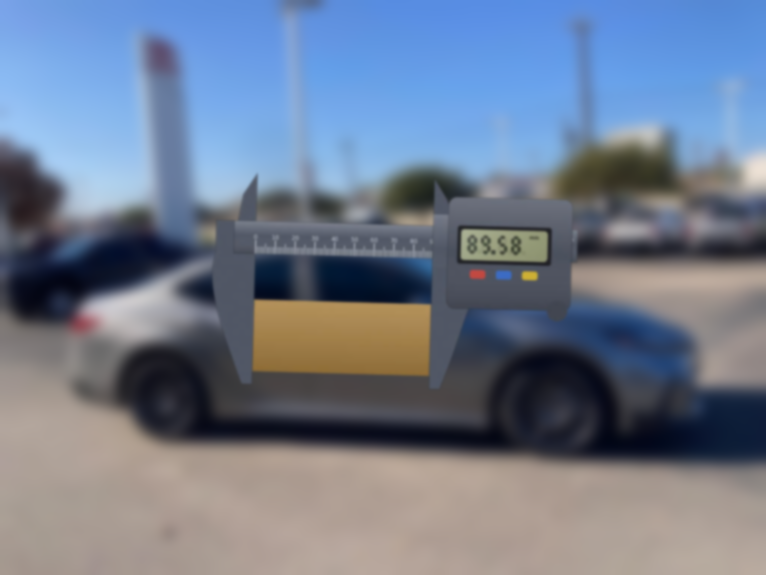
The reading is 89.58mm
